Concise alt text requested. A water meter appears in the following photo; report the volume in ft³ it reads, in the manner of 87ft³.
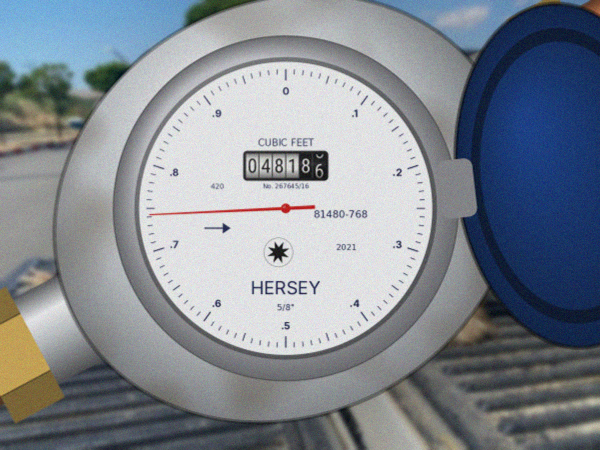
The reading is 48185.74ft³
